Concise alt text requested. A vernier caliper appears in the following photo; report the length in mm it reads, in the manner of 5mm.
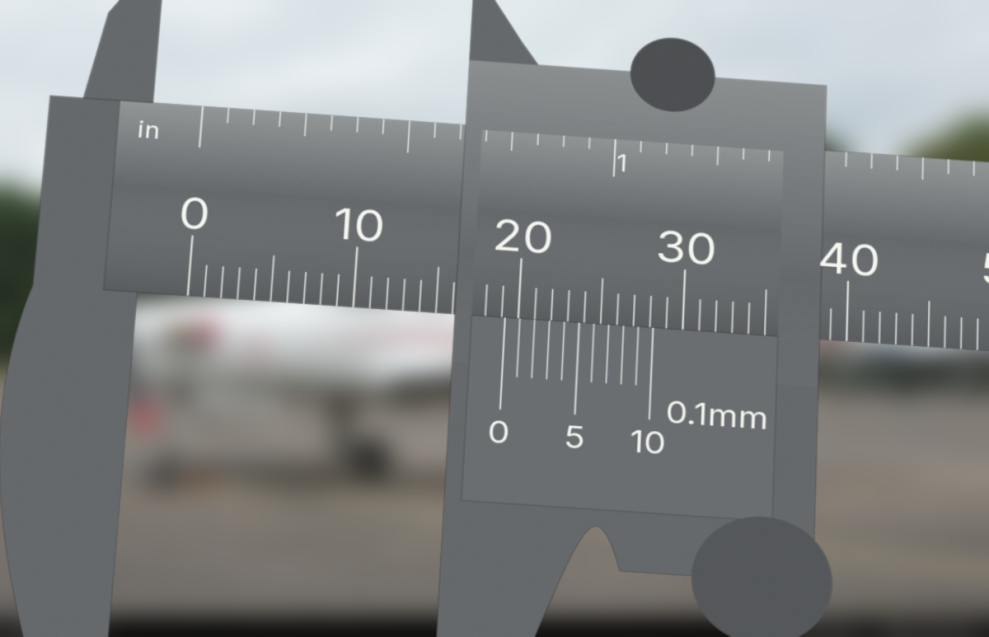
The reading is 19.2mm
